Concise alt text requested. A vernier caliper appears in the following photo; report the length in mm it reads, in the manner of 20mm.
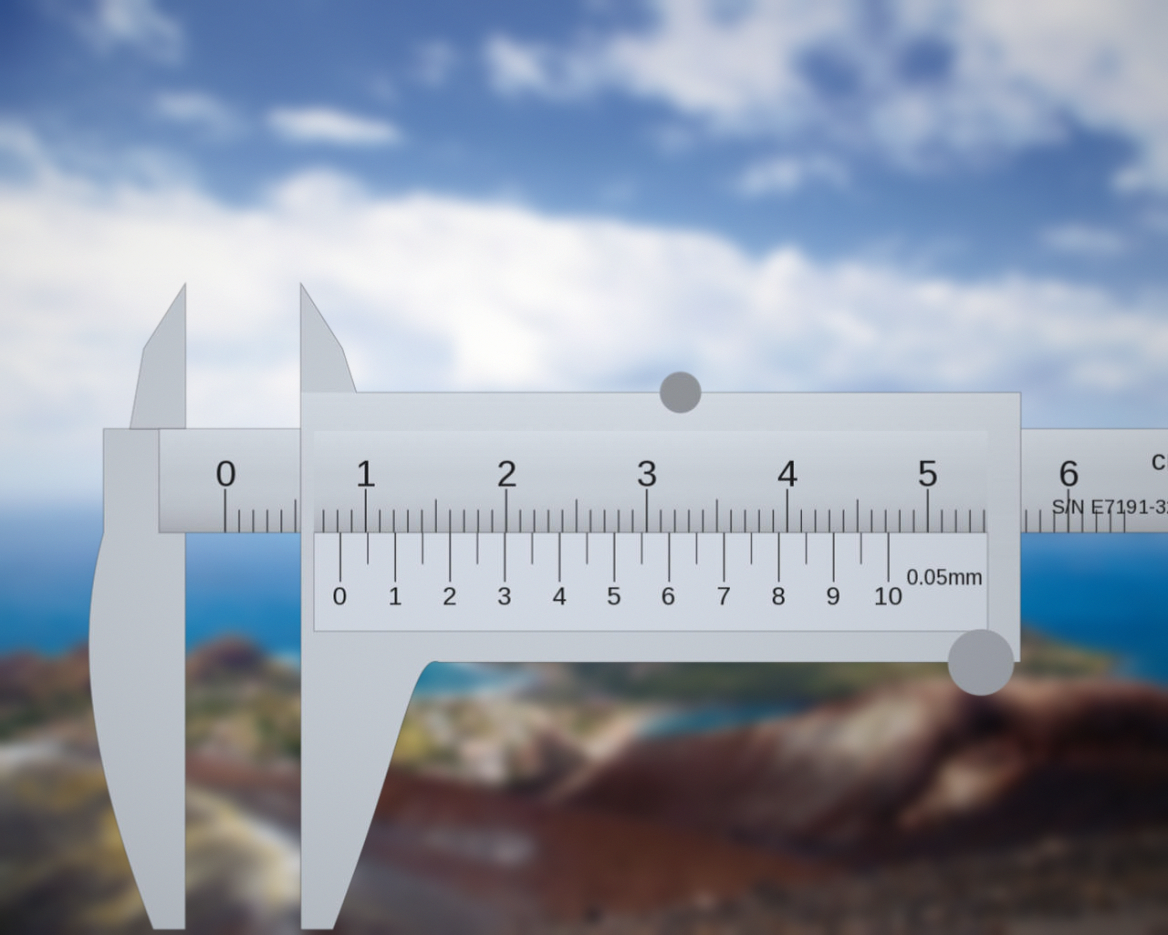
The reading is 8.2mm
